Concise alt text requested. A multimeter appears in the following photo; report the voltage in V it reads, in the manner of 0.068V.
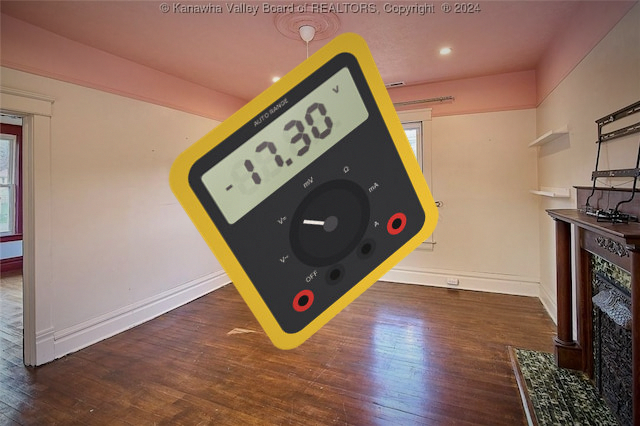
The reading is -17.30V
